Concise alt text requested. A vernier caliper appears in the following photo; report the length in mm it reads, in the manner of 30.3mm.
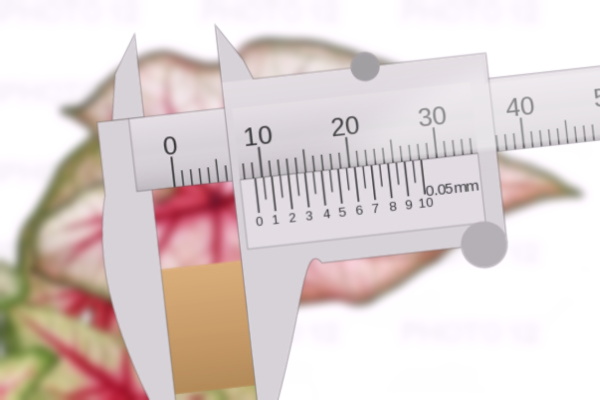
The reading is 9.2mm
